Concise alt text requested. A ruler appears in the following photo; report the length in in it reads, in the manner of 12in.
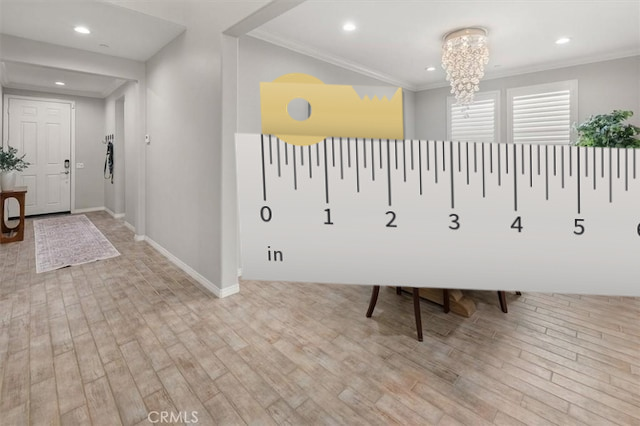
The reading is 2.25in
